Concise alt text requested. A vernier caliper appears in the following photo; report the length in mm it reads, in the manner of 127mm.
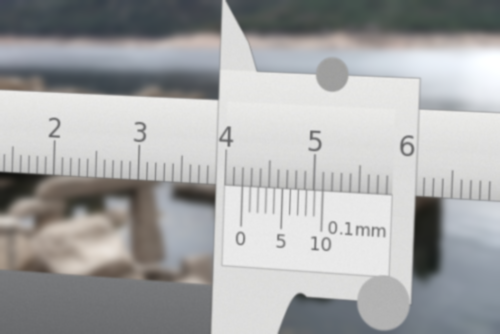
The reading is 42.0mm
